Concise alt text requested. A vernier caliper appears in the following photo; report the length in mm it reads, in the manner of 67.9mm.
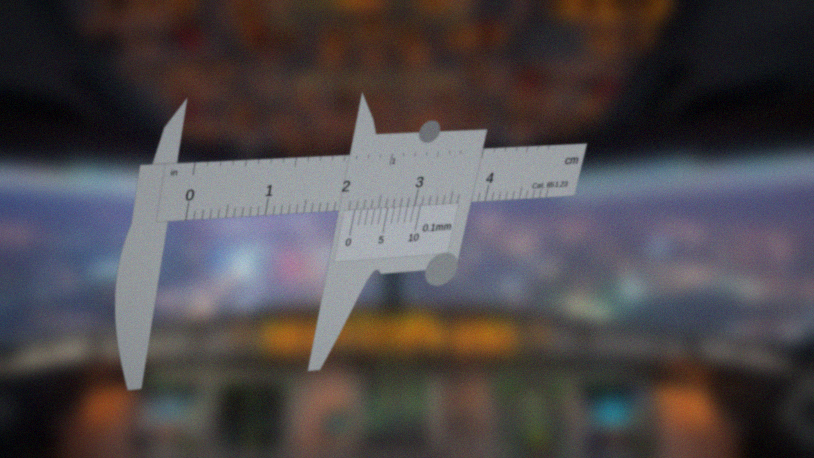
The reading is 21.8mm
